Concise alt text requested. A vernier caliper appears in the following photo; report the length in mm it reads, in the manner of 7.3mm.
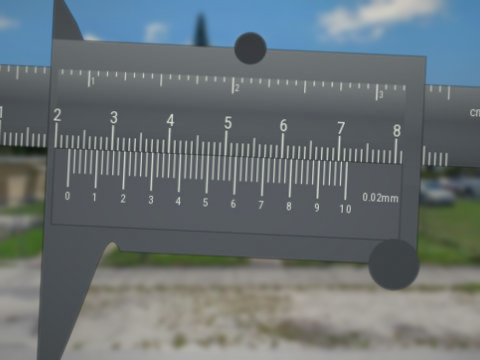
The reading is 22.5mm
